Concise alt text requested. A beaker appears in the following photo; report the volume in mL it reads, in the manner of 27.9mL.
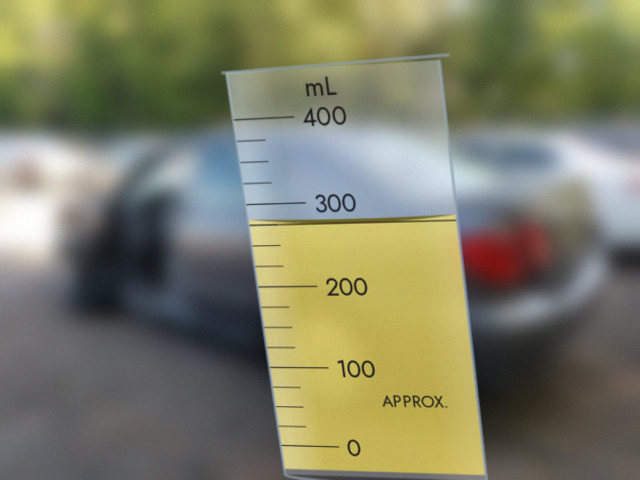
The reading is 275mL
